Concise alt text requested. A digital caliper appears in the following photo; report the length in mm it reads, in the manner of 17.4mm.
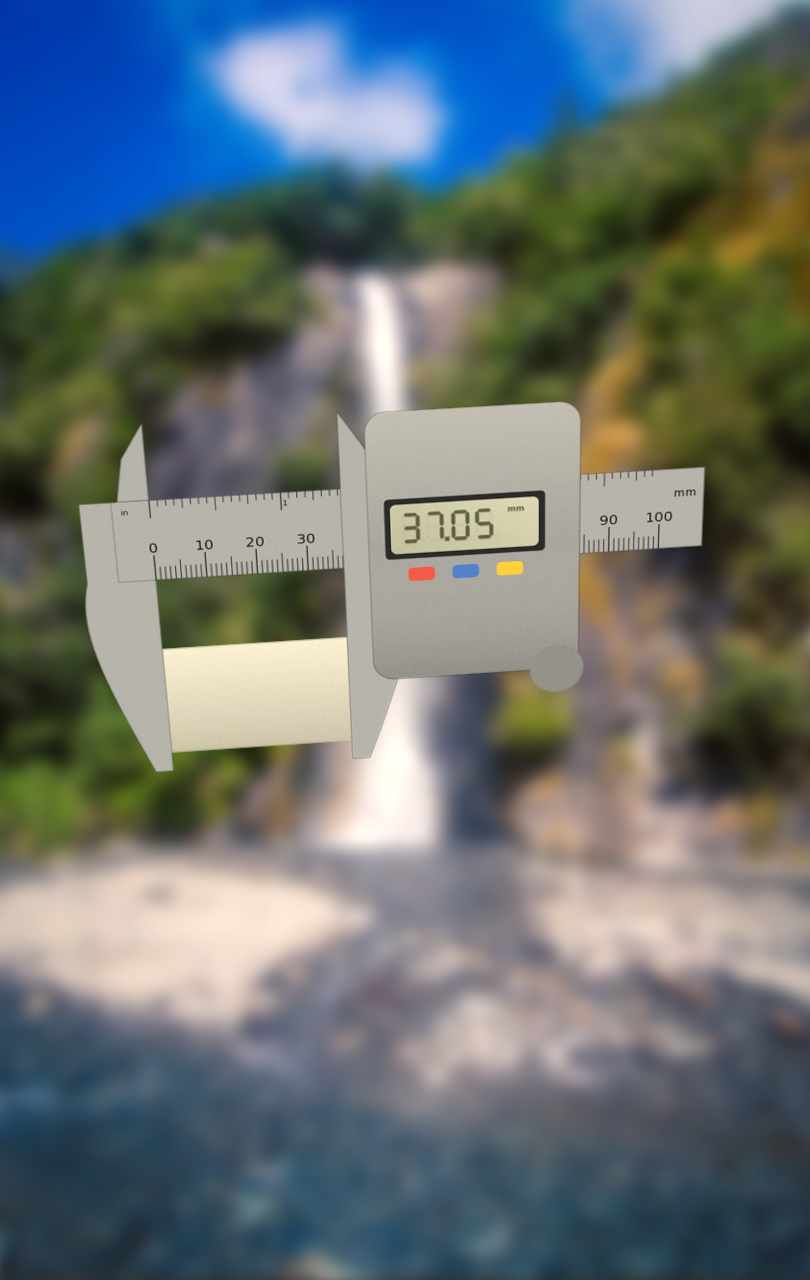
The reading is 37.05mm
